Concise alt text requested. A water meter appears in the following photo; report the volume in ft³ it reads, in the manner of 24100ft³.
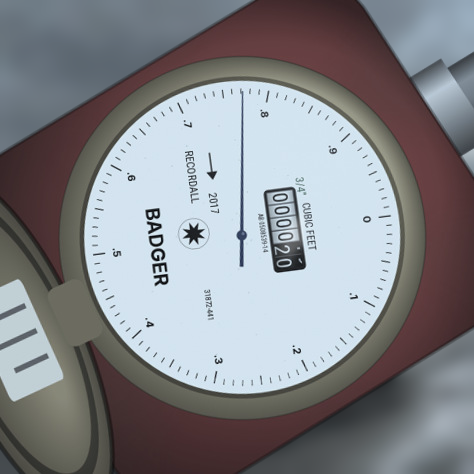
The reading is 19.77ft³
